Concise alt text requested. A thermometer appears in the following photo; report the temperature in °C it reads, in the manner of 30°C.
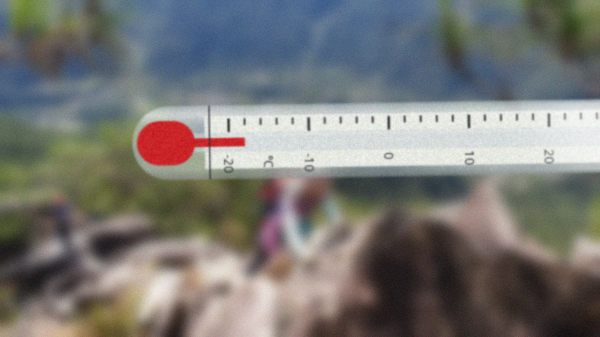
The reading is -18°C
